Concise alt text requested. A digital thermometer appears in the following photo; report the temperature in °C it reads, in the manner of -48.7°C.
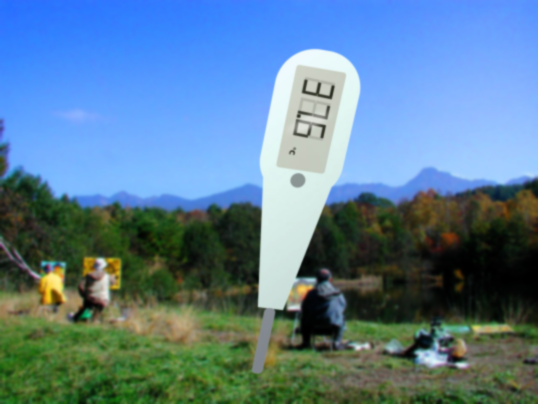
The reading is 37.6°C
